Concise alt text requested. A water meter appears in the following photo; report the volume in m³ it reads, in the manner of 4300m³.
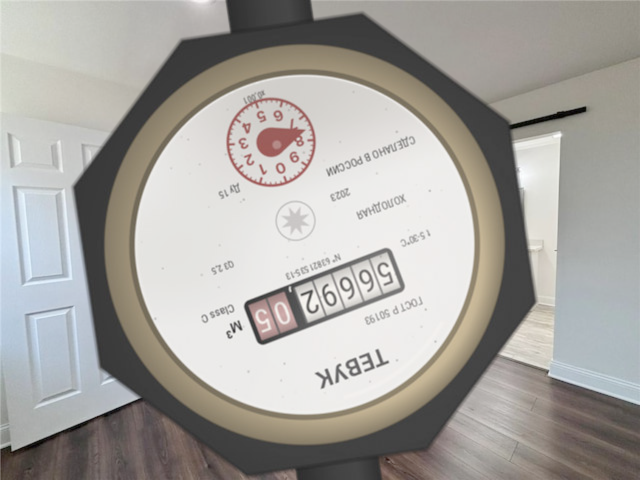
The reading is 56692.057m³
